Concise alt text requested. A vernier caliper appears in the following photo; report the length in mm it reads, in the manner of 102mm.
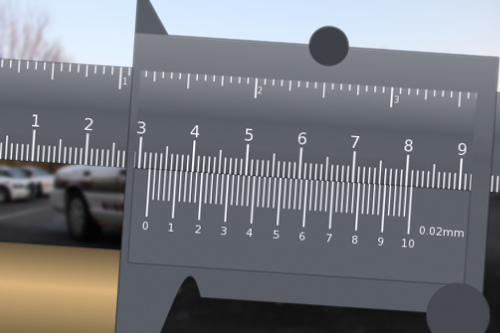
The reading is 32.0mm
